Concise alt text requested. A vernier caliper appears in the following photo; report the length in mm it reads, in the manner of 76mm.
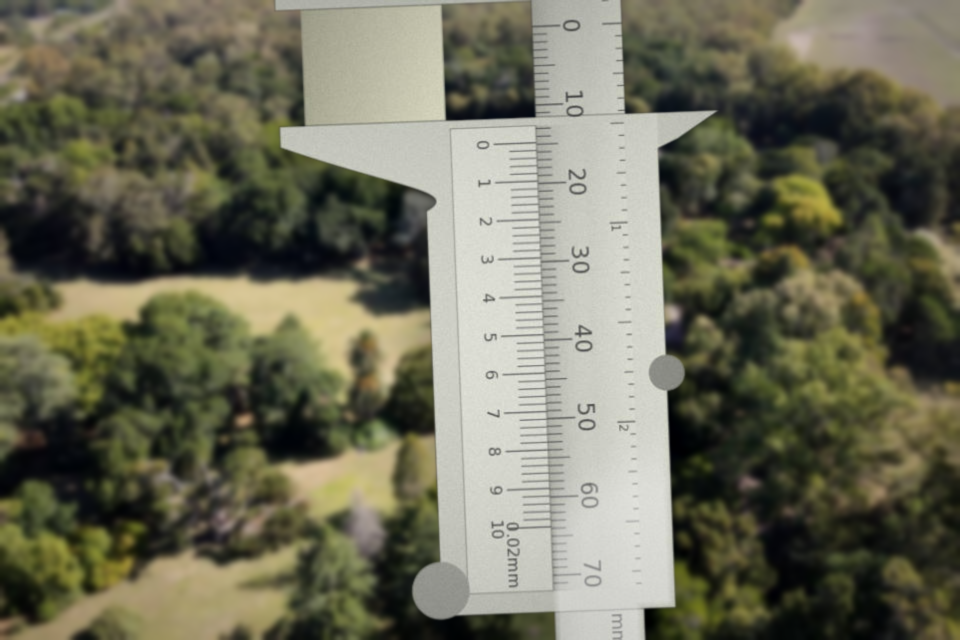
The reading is 14.8mm
